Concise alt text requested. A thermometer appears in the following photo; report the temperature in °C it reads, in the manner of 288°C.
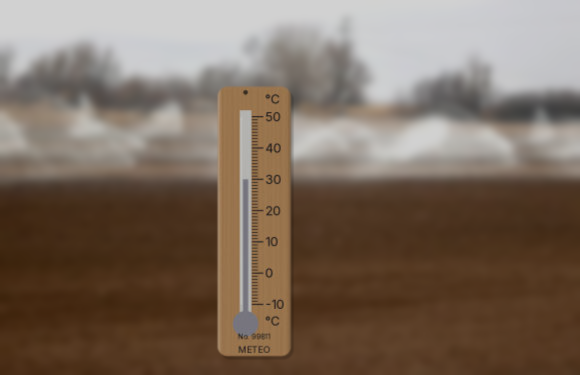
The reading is 30°C
